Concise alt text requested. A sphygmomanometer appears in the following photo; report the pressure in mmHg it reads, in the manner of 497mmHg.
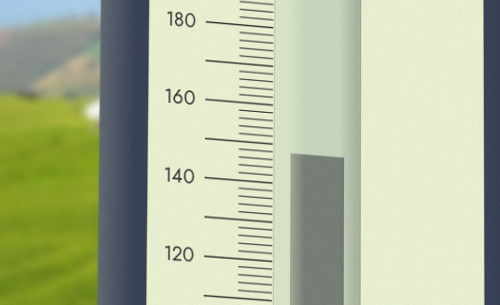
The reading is 148mmHg
